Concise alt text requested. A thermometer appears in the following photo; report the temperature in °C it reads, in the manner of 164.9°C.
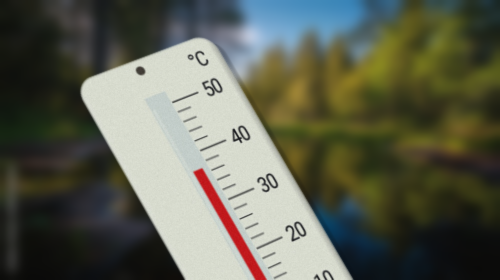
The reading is 37°C
